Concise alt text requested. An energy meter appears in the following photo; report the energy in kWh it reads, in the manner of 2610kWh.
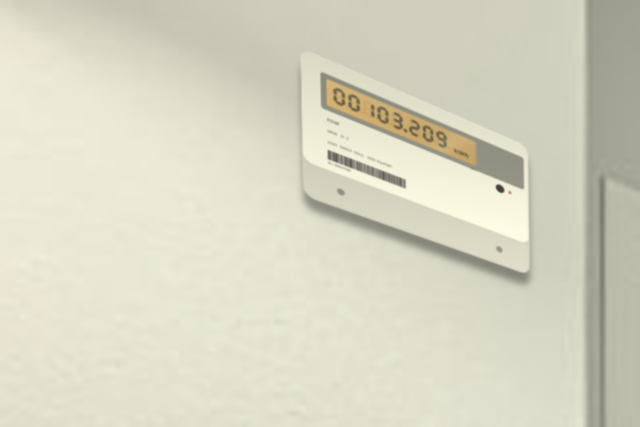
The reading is 103.209kWh
